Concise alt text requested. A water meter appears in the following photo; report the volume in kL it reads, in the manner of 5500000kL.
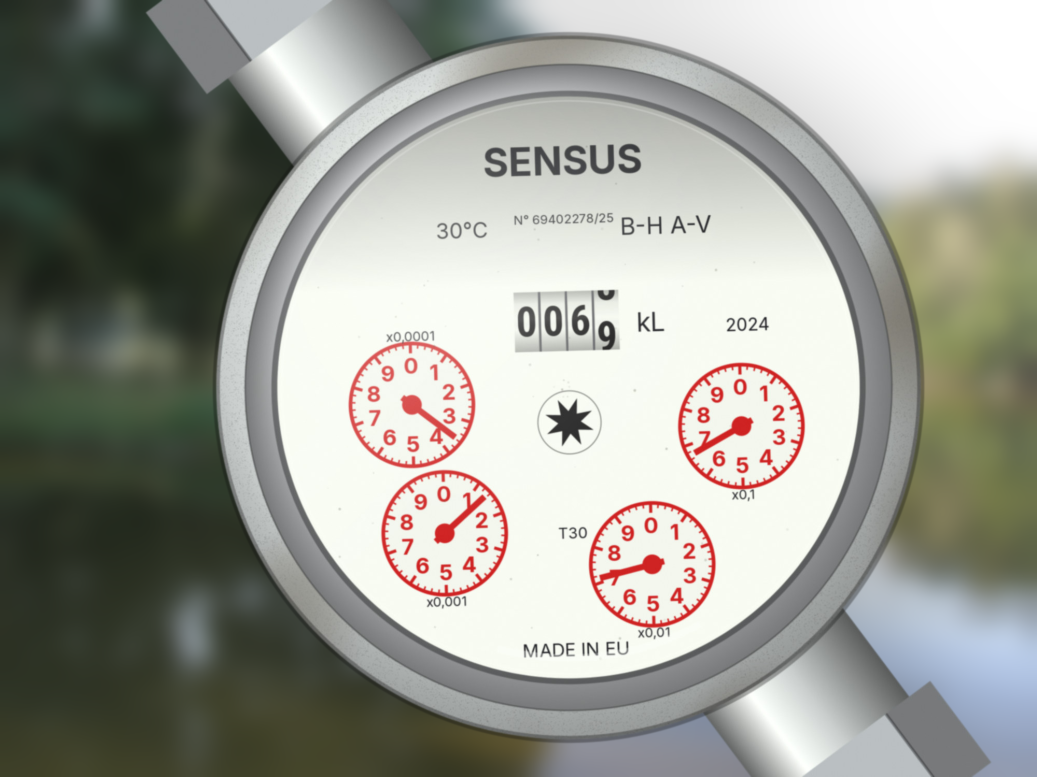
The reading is 68.6713kL
